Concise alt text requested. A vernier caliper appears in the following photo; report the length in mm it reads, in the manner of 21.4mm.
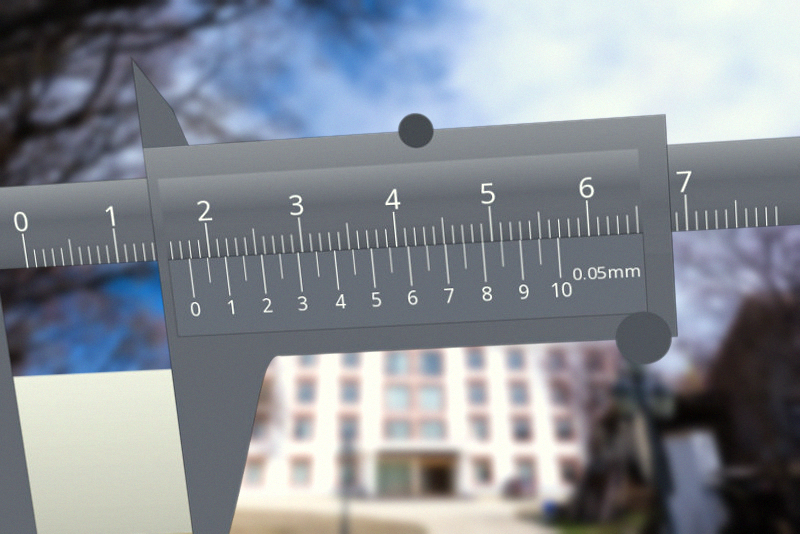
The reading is 17.8mm
